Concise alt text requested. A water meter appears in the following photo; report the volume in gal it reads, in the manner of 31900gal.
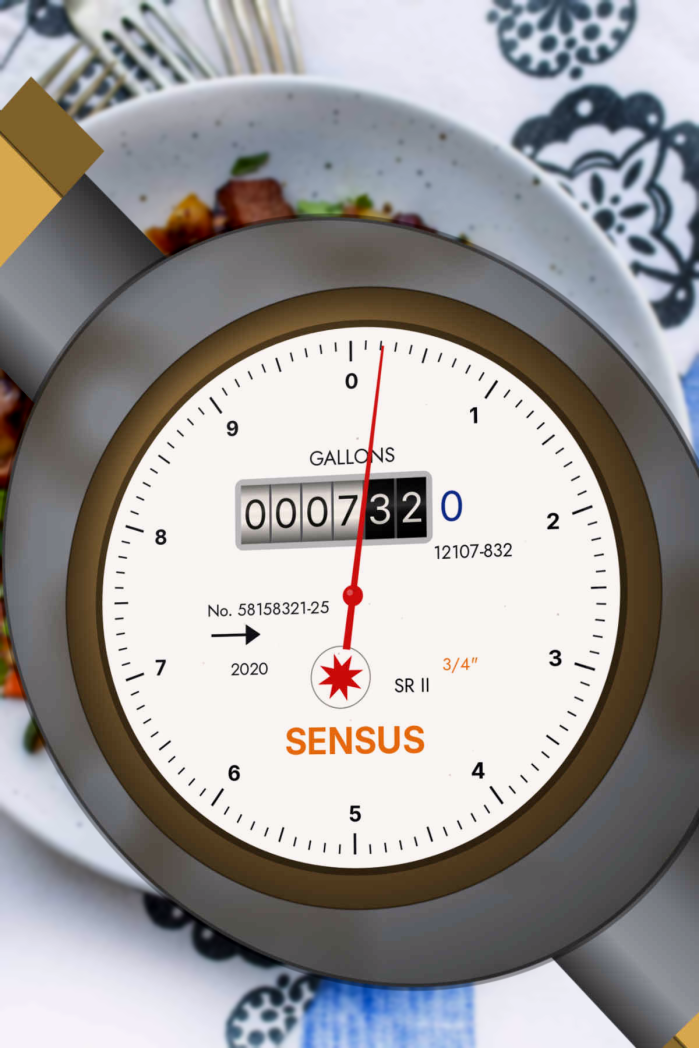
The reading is 7320.2gal
